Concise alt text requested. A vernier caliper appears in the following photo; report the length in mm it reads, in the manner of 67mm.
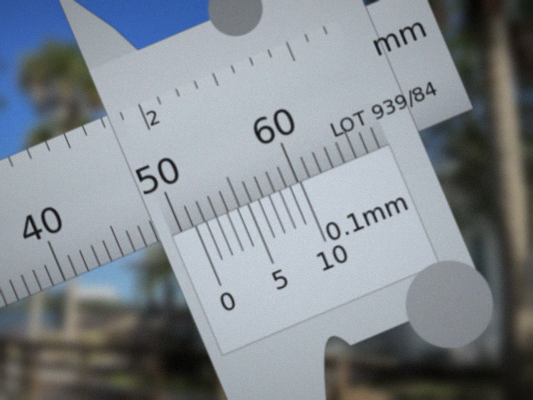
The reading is 51.2mm
